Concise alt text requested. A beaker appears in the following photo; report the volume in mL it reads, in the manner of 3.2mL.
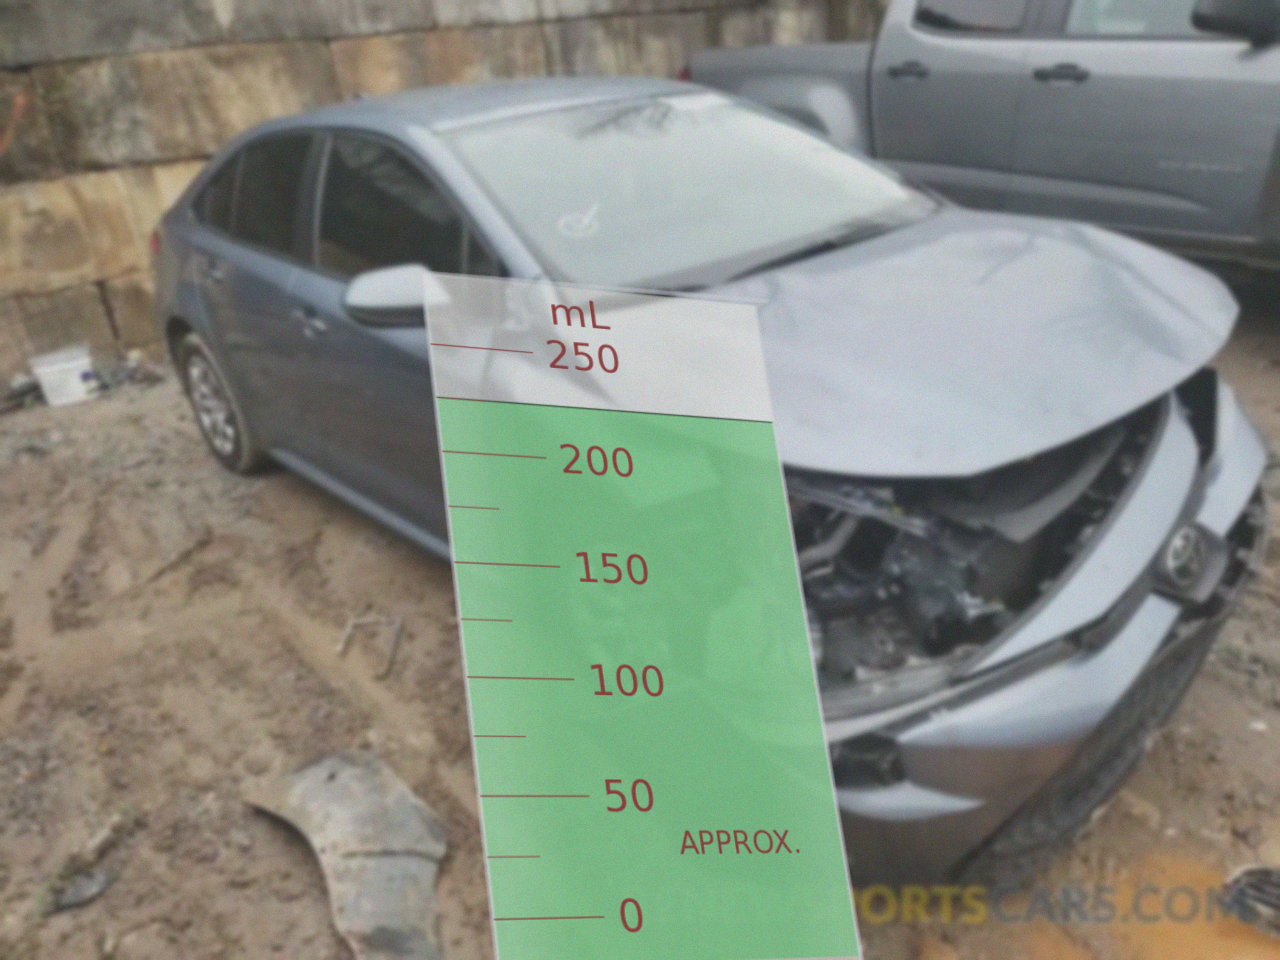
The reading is 225mL
